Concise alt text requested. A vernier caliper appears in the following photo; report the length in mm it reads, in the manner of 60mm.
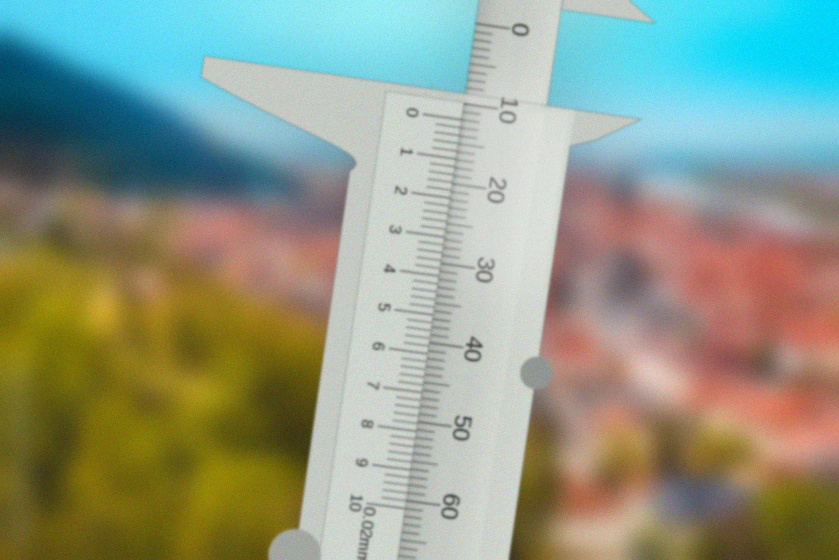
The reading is 12.0mm
